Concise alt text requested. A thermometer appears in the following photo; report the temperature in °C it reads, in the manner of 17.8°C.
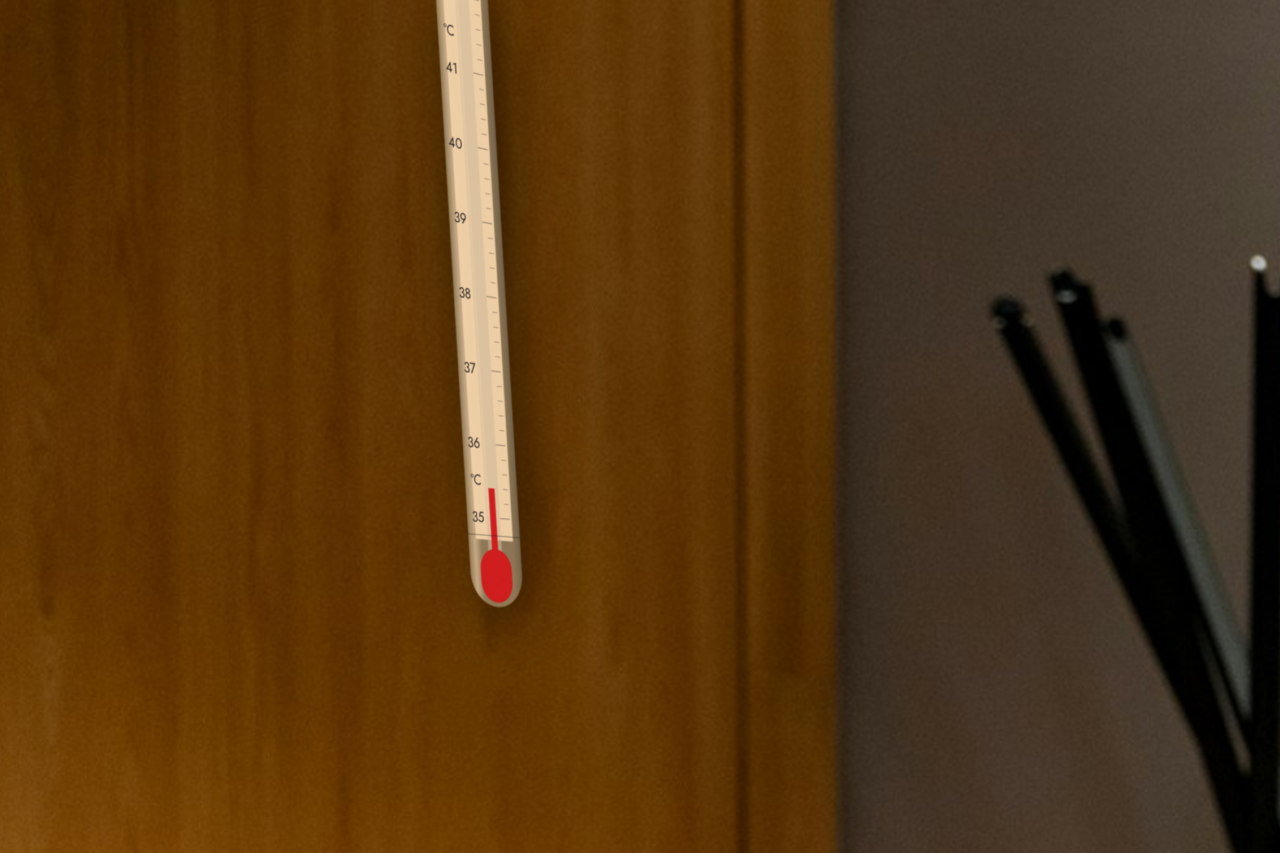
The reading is 35.4°C
